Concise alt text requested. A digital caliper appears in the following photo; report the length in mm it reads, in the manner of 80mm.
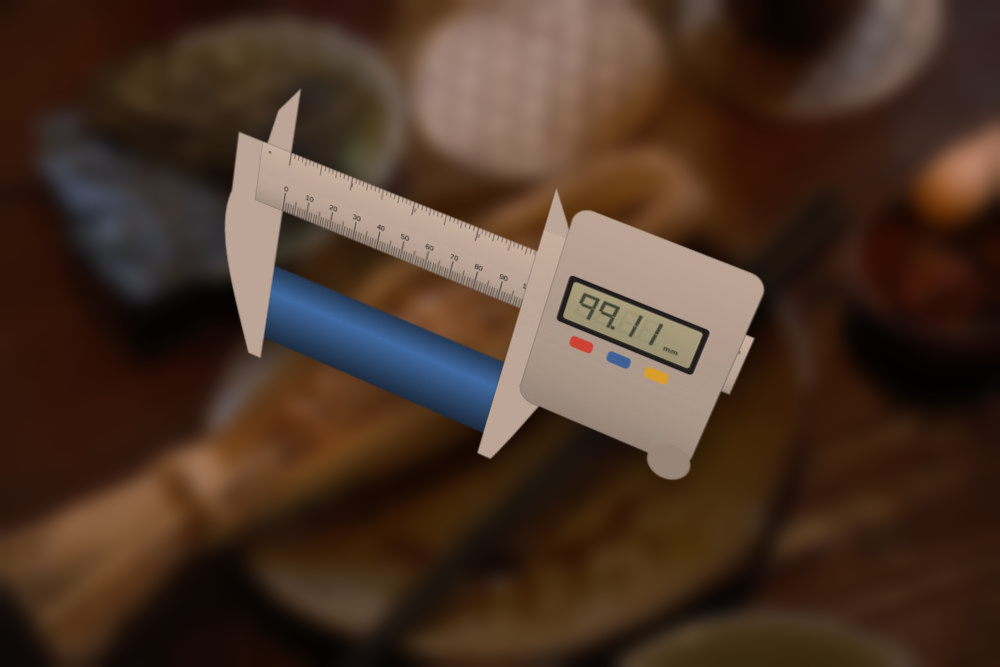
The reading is 99.11mm
